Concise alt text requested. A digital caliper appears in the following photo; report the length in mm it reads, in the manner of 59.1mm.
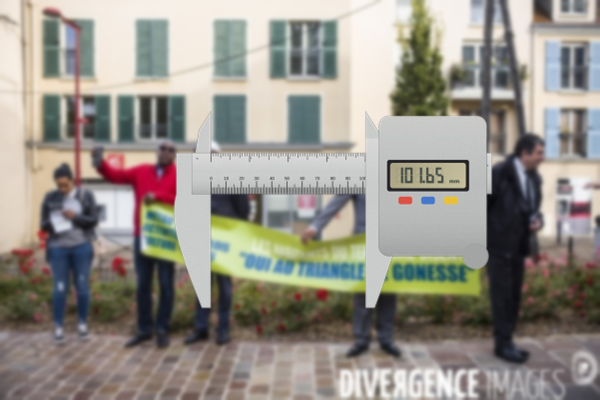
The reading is 101.65mm
